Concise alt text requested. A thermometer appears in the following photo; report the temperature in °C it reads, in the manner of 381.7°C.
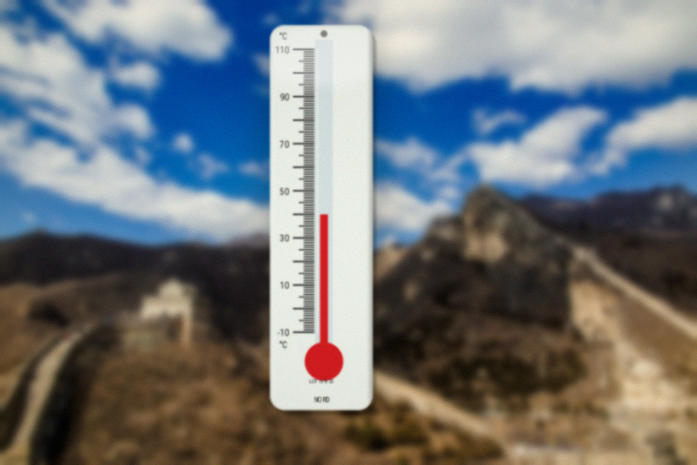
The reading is 40°C
